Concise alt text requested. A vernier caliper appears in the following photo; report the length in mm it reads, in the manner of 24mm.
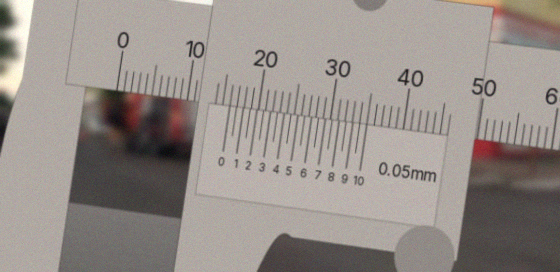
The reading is 16.0mm
